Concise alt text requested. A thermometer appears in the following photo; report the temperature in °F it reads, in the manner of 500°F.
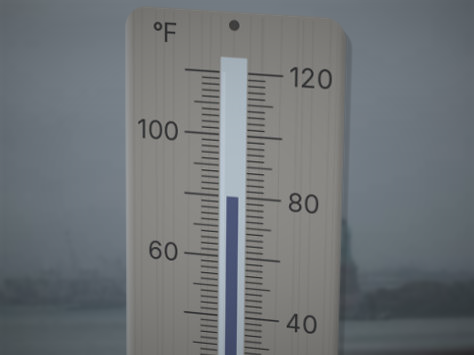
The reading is 80°F
